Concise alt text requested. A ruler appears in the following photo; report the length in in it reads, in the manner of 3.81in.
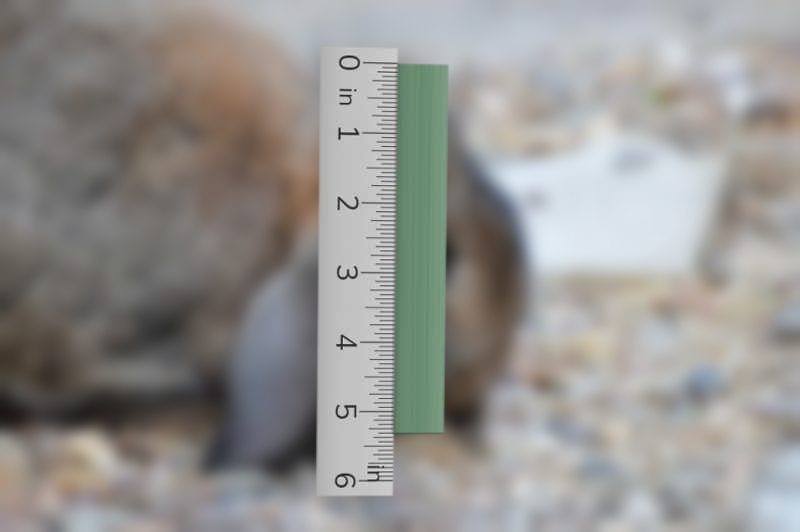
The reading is 5.3125in
